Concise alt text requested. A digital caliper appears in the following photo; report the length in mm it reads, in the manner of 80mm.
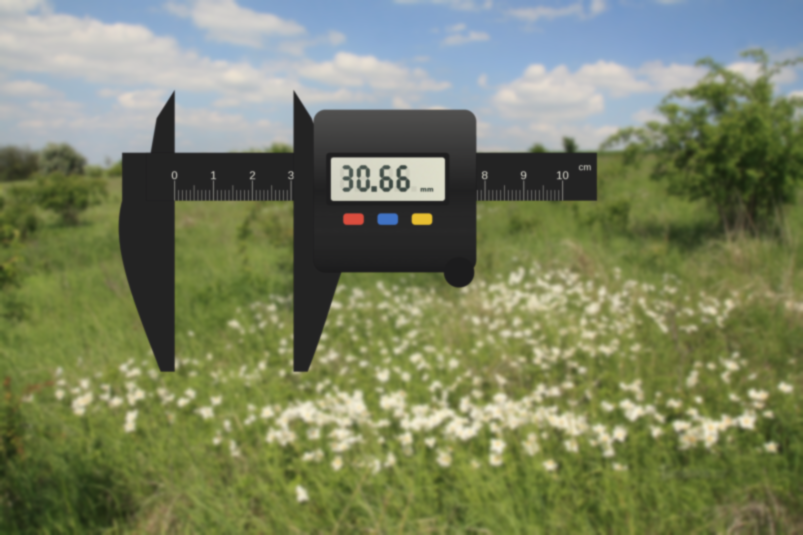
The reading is 30.66mm
